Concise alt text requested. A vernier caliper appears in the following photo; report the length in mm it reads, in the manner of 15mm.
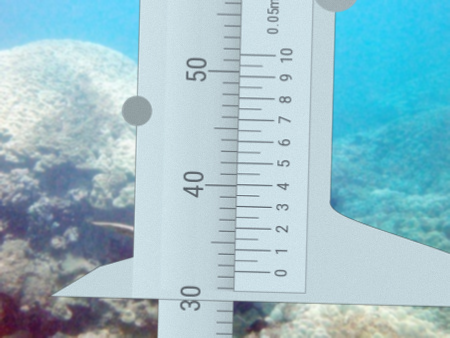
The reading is 32.5mm
